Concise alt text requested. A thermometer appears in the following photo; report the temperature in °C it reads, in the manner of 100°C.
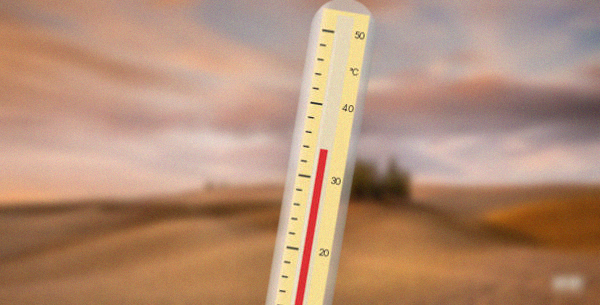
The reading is 34°C
